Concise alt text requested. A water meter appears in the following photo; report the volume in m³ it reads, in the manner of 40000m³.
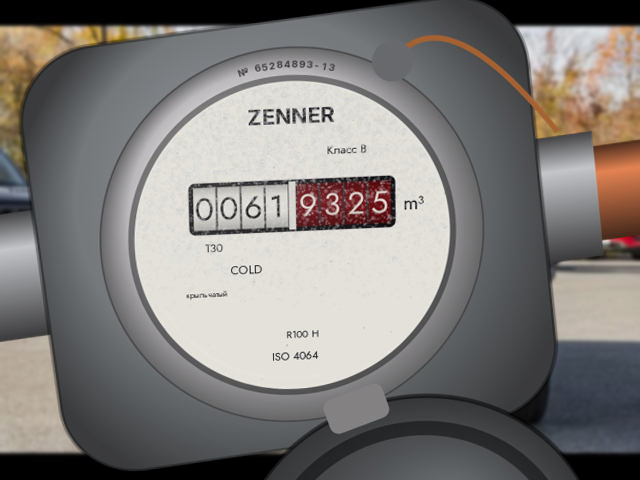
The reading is 61.9325m³
